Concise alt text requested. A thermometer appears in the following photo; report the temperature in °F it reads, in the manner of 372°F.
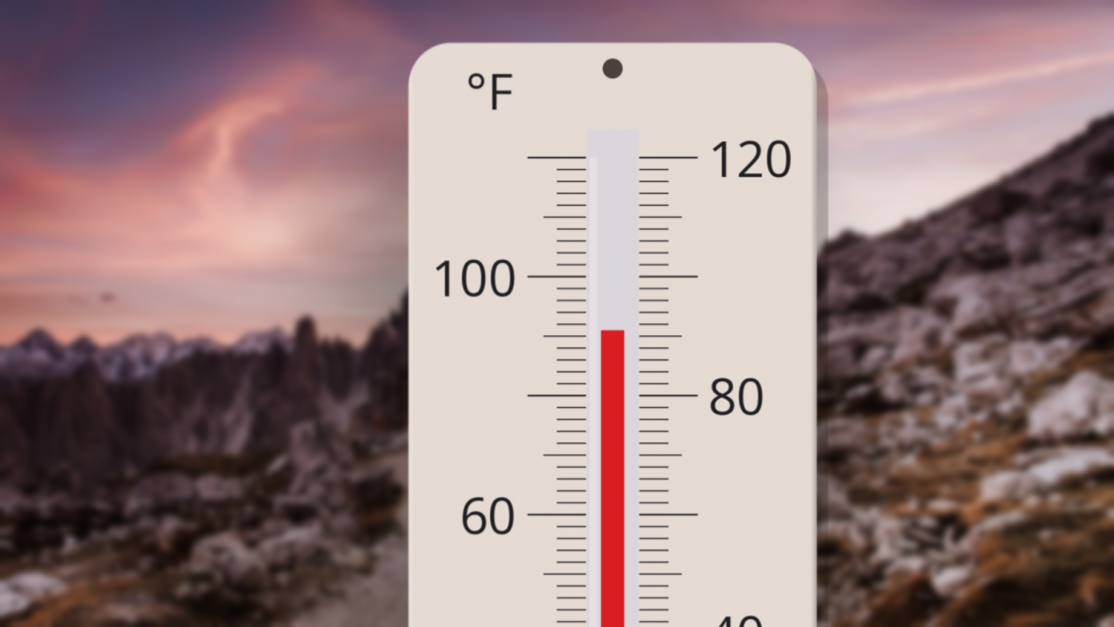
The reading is 91°F
